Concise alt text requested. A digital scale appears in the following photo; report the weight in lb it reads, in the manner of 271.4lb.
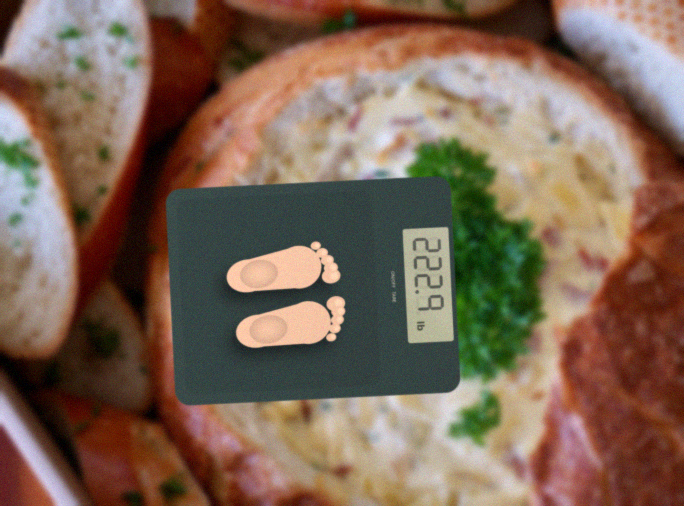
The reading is 222.9lb
